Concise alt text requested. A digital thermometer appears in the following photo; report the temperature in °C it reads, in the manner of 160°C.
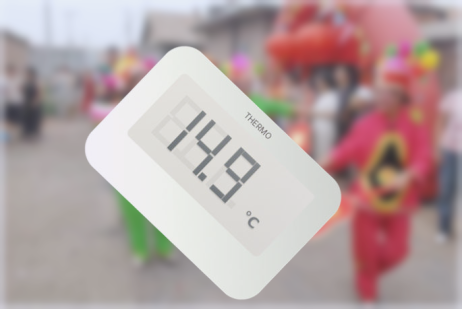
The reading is 14.9°C
